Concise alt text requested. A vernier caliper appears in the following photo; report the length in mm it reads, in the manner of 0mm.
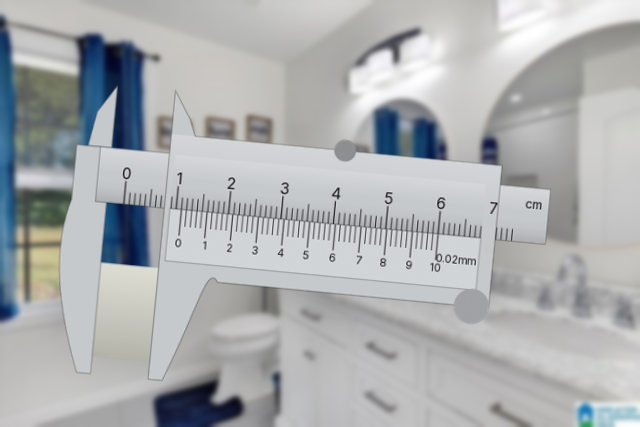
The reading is 11.0mm
